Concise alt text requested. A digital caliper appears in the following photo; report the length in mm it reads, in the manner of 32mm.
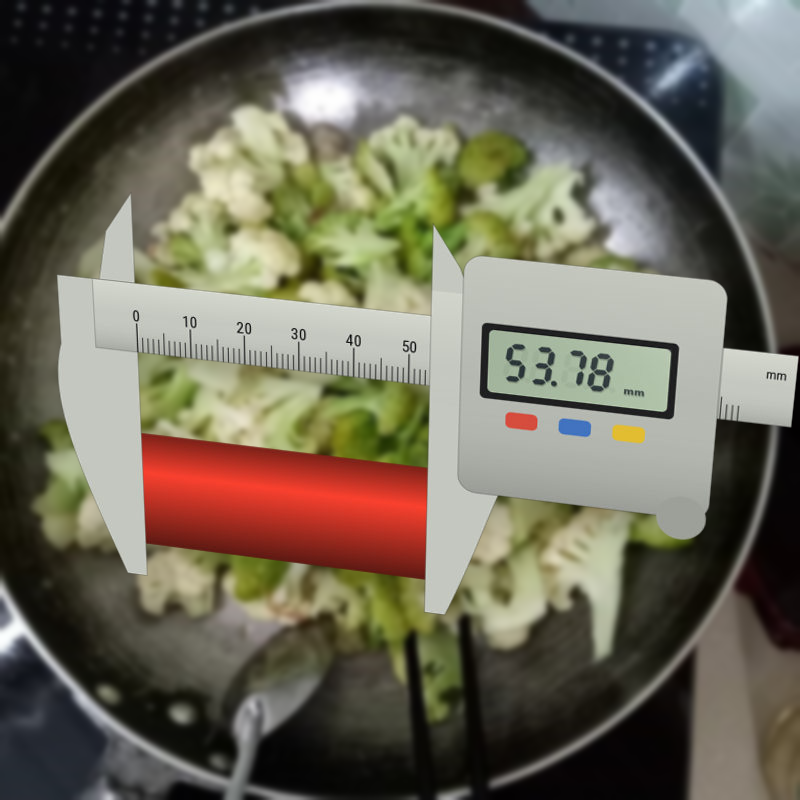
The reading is 53.78mm
